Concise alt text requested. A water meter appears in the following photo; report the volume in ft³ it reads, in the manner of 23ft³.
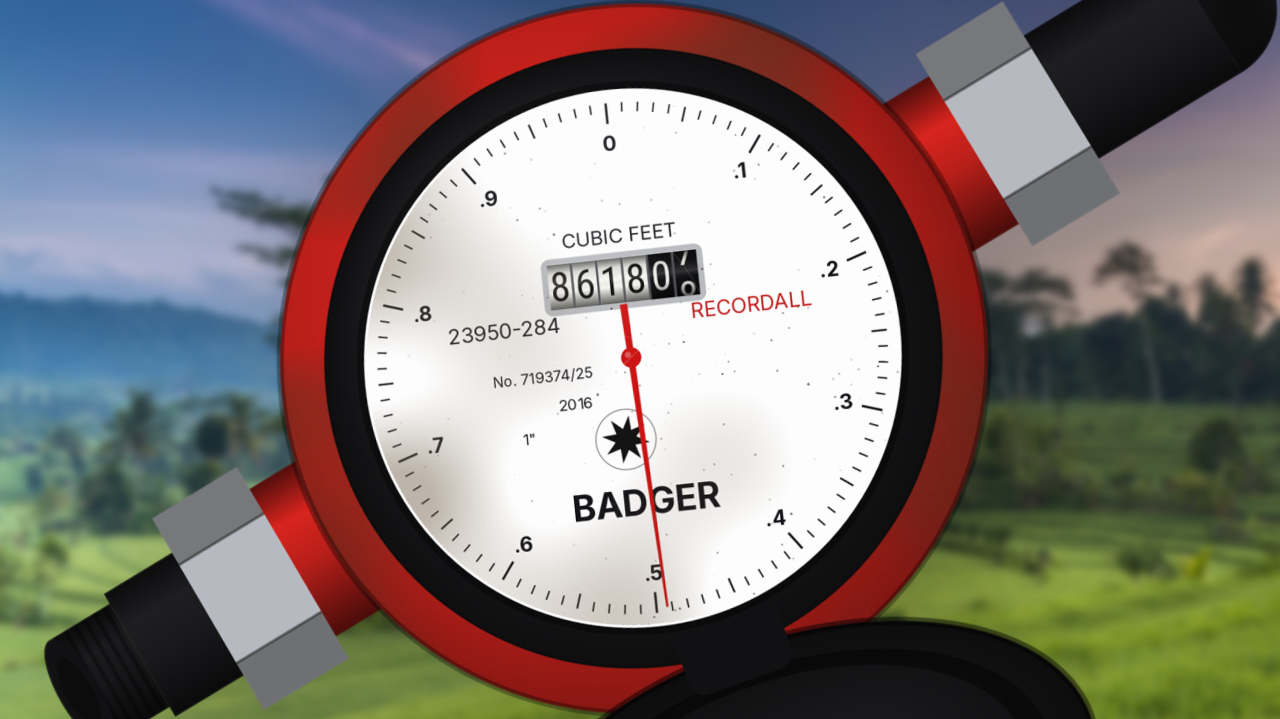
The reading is 861807.49ft³
